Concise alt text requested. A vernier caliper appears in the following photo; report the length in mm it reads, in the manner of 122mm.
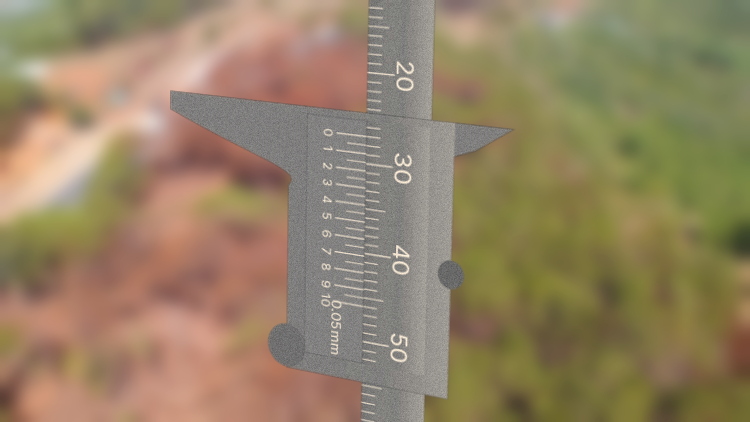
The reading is 27.0mm
